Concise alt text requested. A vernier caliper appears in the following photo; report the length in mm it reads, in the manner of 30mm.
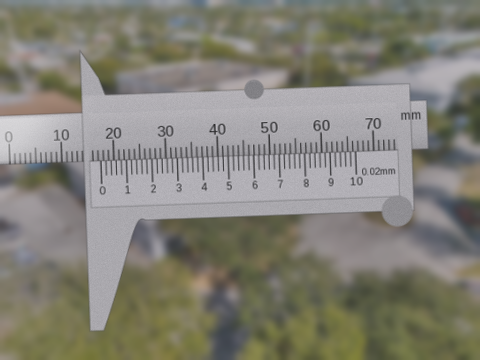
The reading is 17.5mm
